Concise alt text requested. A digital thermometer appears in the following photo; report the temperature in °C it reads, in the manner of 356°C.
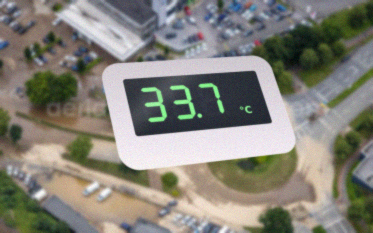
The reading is 33.7°C
